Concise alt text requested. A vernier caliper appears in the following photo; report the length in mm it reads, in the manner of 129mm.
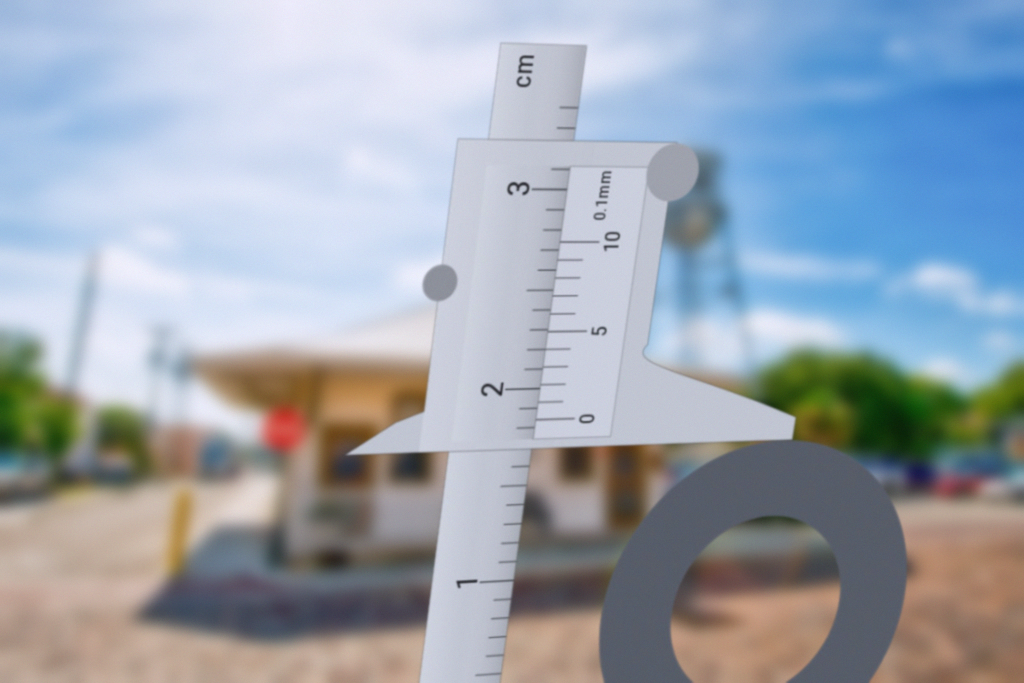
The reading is 18.4mm
